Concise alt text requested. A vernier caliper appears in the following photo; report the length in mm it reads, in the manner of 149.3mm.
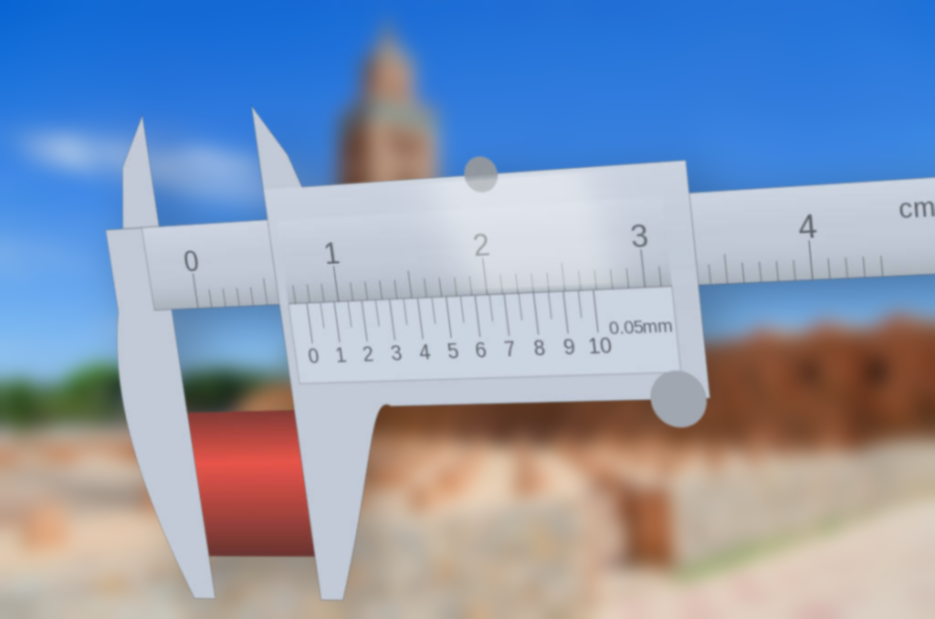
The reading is 7.8mm
